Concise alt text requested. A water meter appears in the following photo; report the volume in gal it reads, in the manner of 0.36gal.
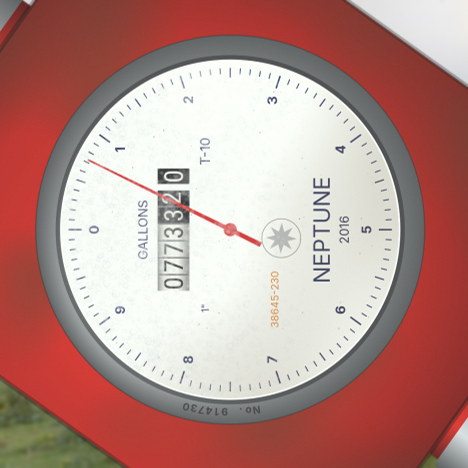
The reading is 773320.7gal
